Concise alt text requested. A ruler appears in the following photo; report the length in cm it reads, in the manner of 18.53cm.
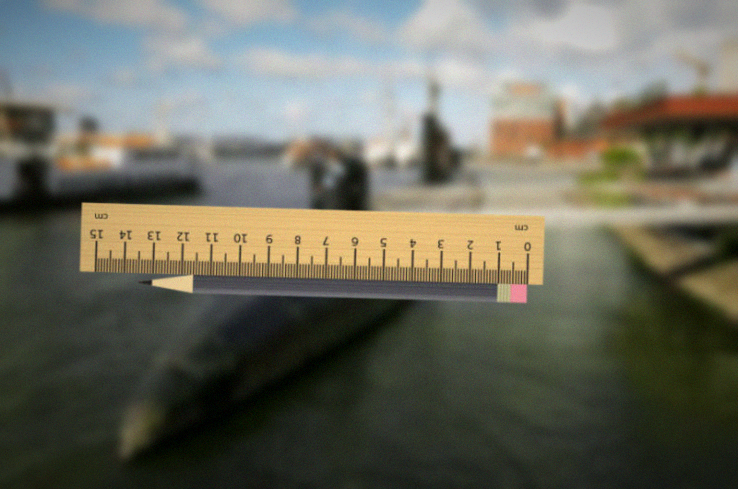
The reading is 13.5cm
